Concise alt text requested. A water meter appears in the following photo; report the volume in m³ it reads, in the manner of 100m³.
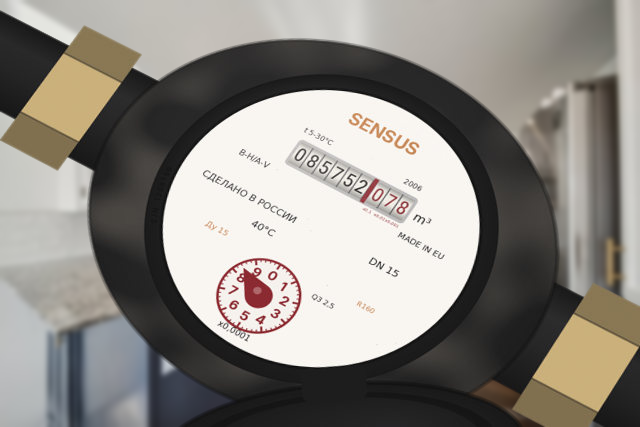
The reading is 85752.0788m³
